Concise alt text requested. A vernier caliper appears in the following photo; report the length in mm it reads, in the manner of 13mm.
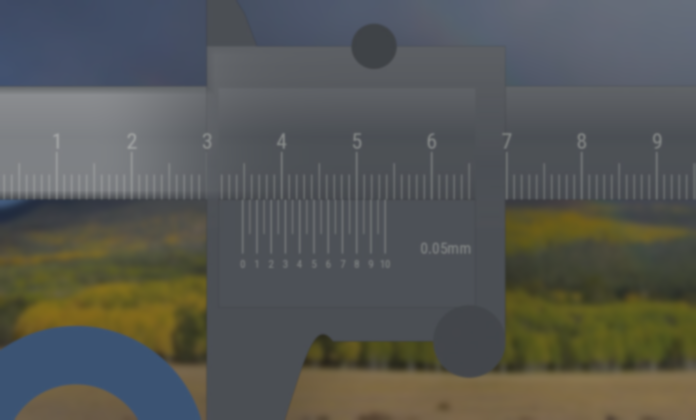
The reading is 34.8mm
